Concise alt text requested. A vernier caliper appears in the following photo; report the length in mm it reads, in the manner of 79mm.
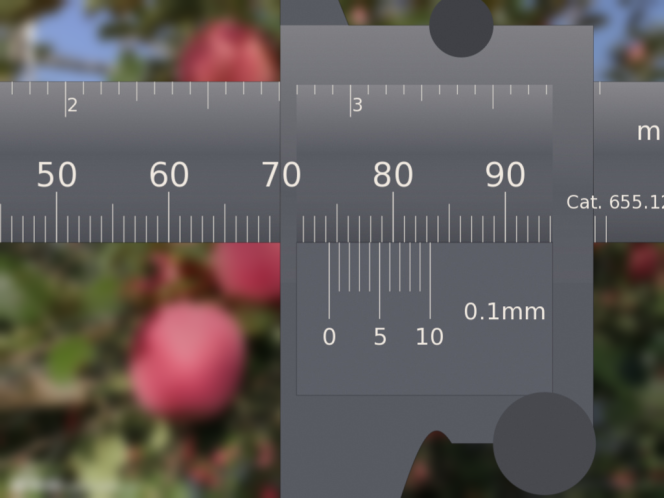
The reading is 74.3mm
